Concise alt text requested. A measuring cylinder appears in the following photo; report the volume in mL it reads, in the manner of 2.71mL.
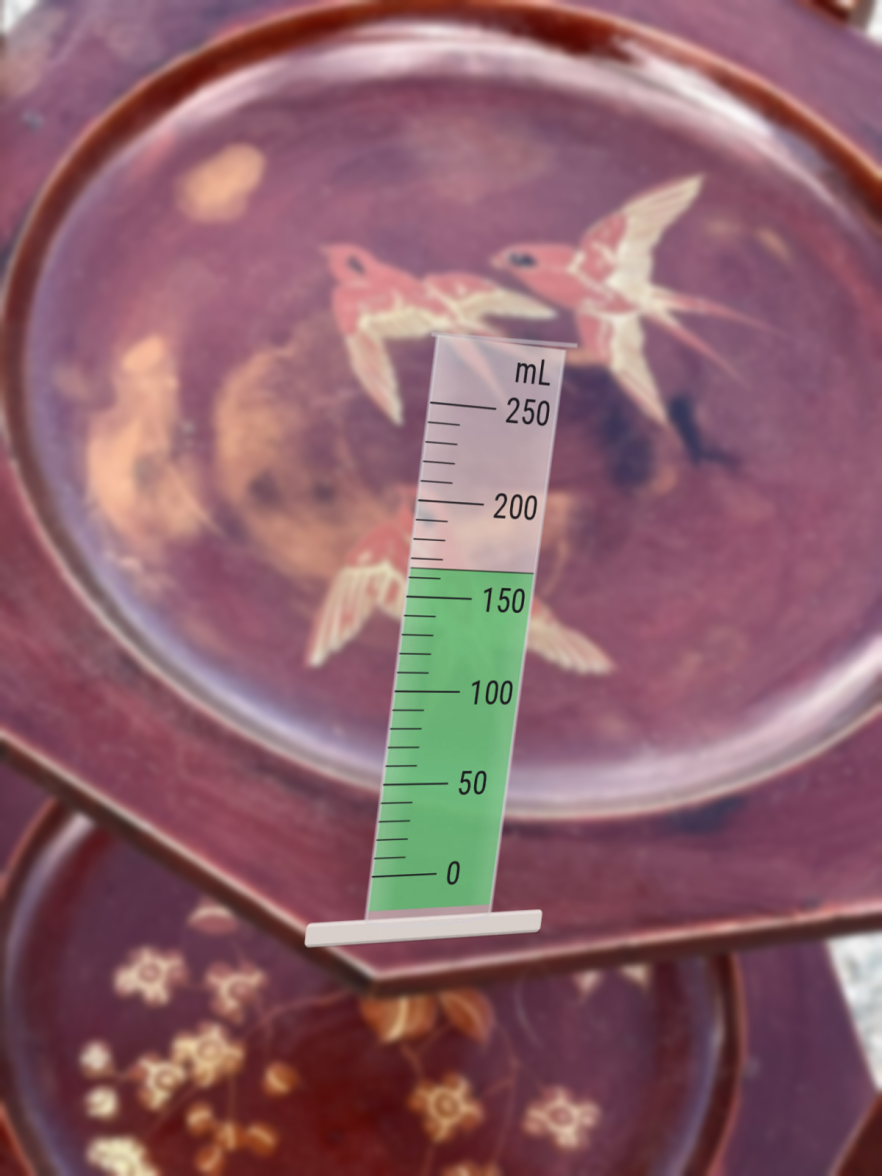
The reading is 165mL
